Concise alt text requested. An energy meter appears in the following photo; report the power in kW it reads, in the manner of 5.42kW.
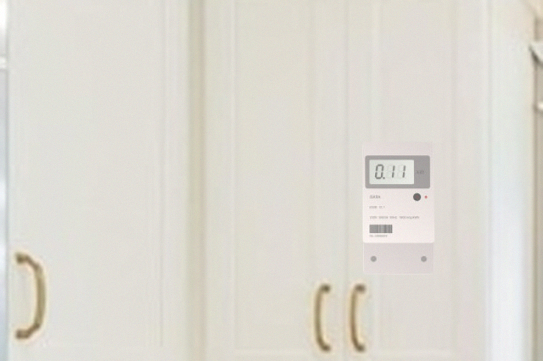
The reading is 0.11kW
